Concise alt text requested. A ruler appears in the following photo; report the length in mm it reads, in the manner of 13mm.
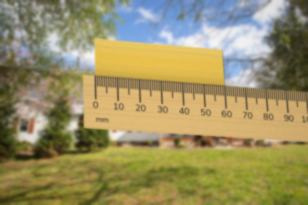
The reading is 60mm
